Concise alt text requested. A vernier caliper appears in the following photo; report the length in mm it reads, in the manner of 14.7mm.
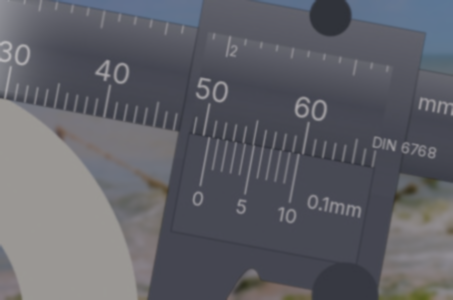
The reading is 50.6mm
